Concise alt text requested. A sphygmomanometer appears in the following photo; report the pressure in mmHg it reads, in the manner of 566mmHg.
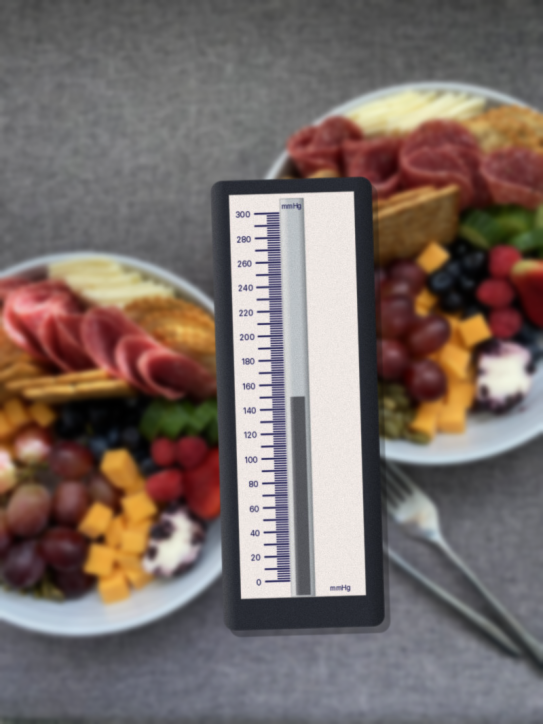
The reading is 150mmHg
